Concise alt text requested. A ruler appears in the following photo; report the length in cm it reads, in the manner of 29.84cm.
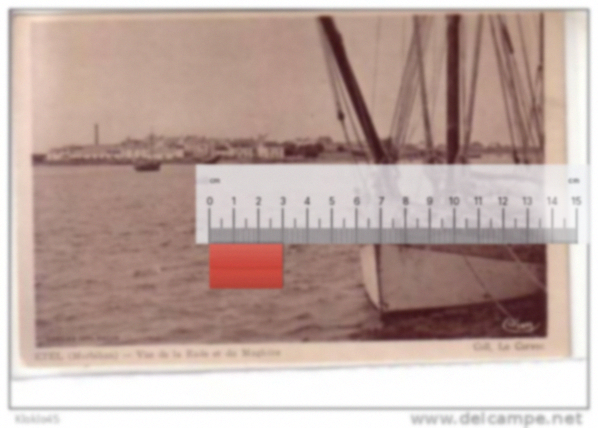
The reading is 3cm
